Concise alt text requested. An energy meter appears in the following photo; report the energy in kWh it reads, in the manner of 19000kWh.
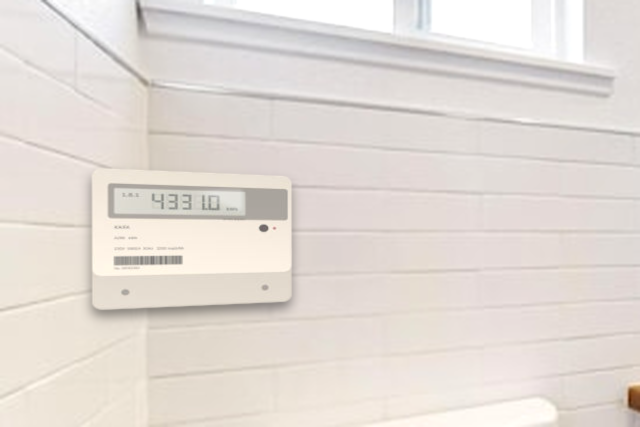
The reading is 4331.0kWh
